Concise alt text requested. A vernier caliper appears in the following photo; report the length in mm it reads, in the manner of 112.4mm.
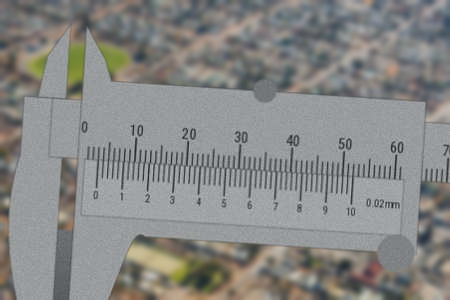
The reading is 3.0mm
